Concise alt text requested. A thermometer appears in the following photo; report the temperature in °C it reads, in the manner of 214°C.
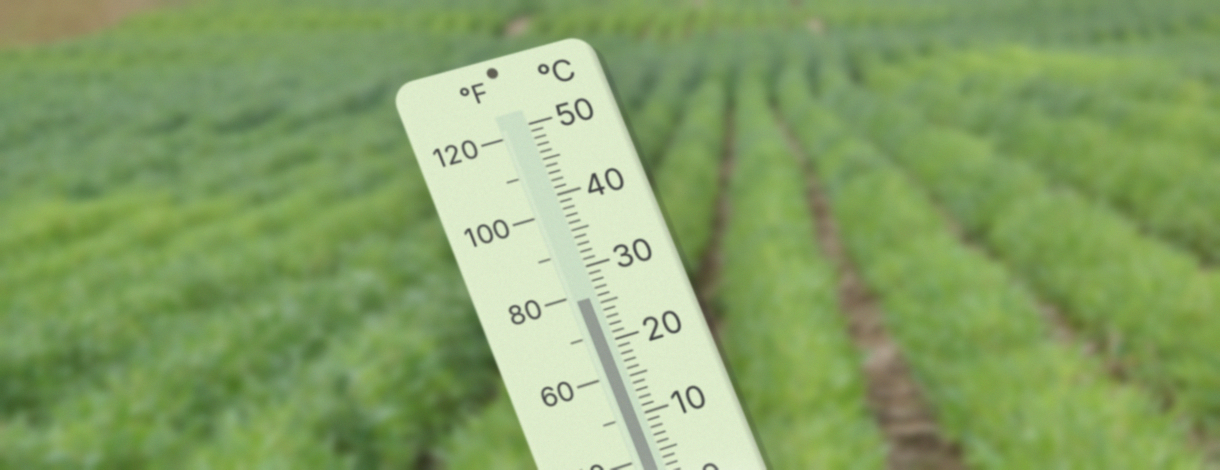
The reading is 26°C
